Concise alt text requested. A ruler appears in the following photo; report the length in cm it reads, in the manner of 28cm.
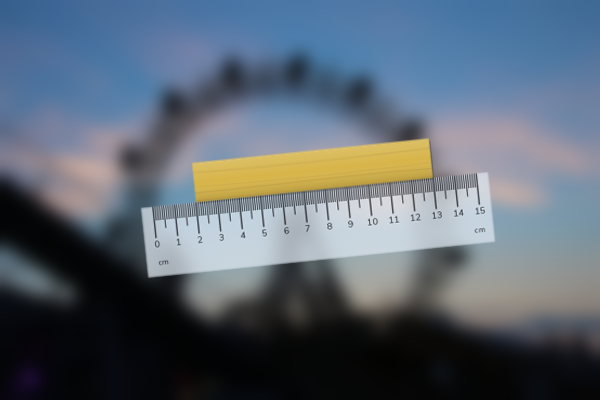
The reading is 11cm
